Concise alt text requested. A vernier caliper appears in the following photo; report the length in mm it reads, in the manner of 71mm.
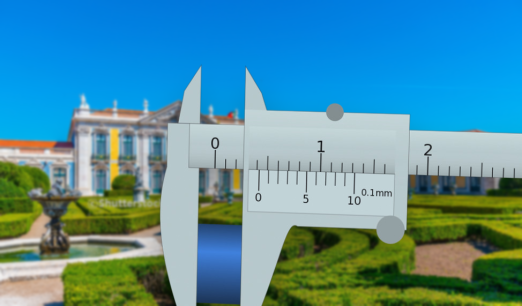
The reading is 4.2mm
